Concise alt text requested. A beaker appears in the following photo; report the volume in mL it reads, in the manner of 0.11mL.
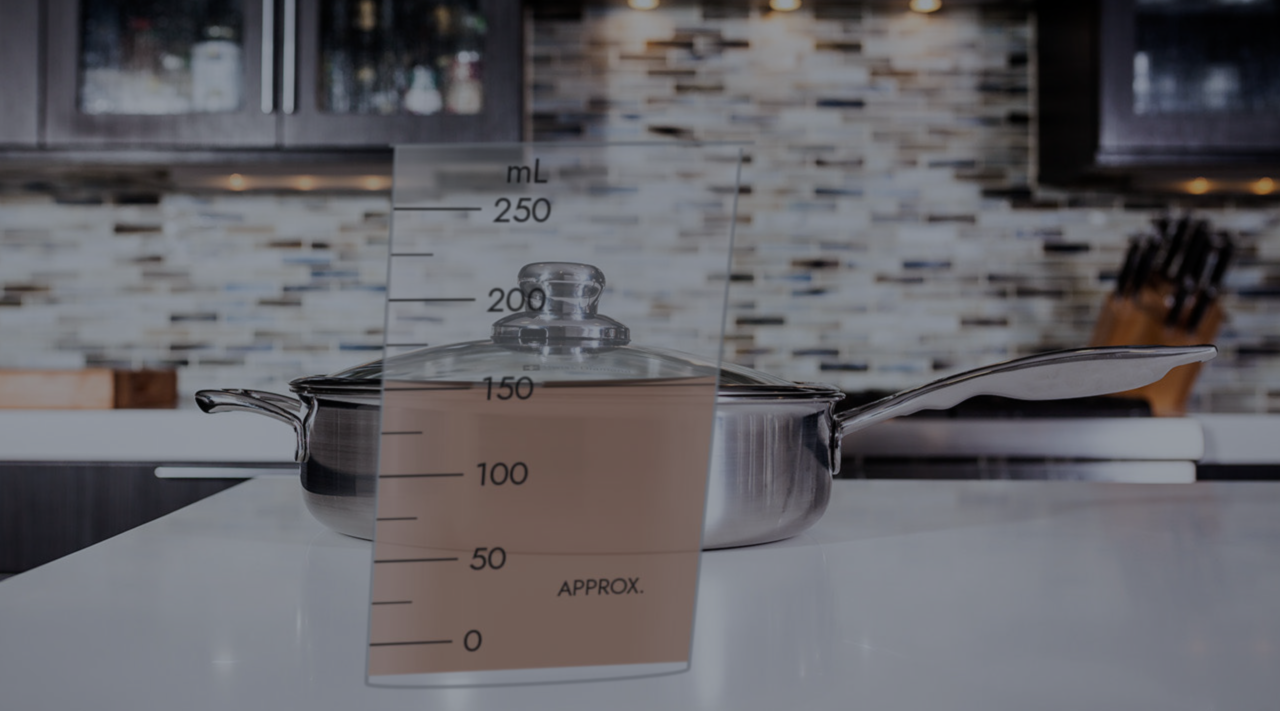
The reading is 150mL
